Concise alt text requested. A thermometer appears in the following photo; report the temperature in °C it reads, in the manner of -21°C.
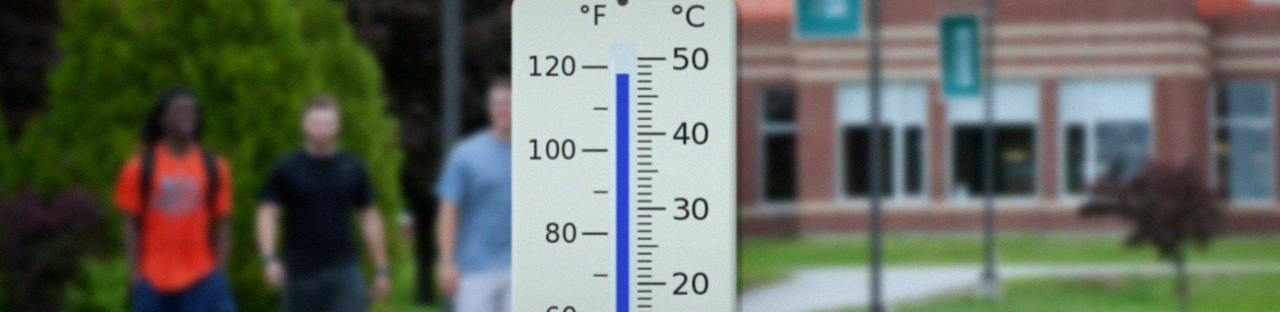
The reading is 48°C
